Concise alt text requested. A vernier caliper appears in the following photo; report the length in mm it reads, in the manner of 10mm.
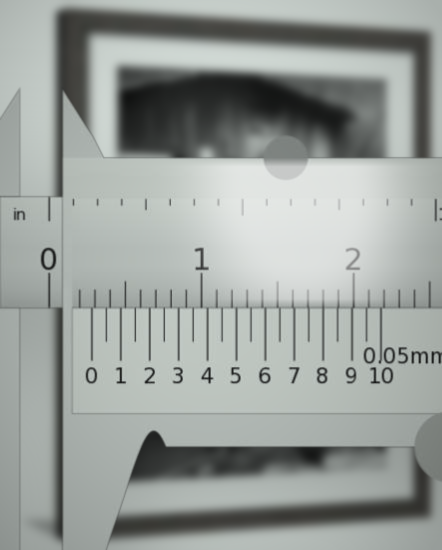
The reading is 2.8mm
